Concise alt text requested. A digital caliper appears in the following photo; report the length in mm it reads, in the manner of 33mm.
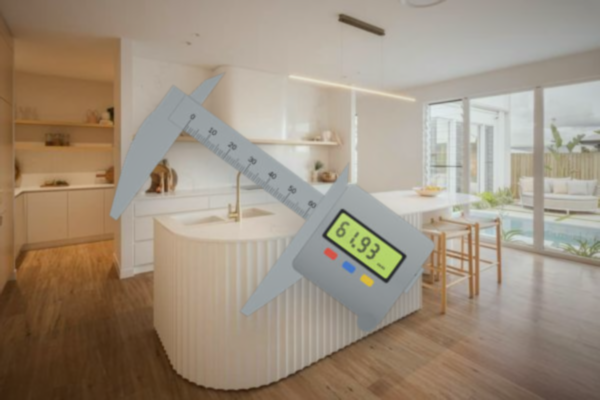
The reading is 61.93mm
